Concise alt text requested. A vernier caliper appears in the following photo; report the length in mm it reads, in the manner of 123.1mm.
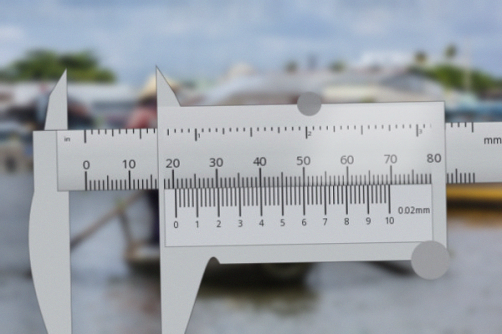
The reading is 20.5mm
